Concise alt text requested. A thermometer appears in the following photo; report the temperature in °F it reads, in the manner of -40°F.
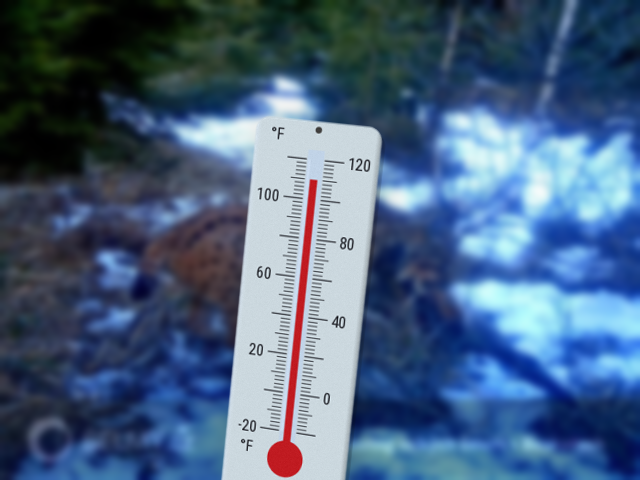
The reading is 110°F
